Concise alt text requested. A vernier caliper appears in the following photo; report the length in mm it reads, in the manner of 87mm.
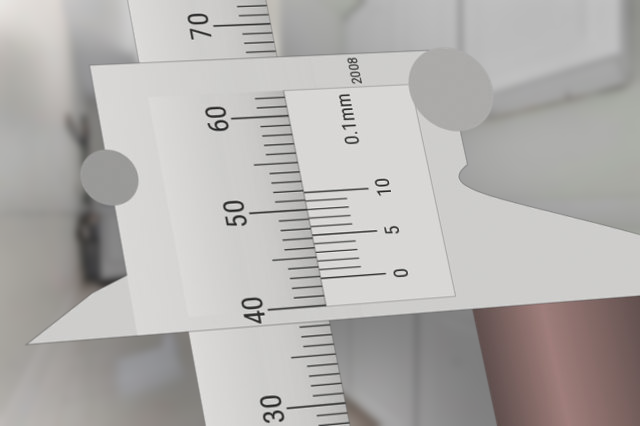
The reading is 42.8mm
